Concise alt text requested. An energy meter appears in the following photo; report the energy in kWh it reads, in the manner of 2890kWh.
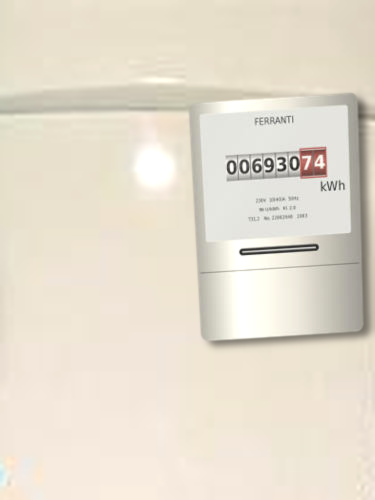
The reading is 6930.74kWh
